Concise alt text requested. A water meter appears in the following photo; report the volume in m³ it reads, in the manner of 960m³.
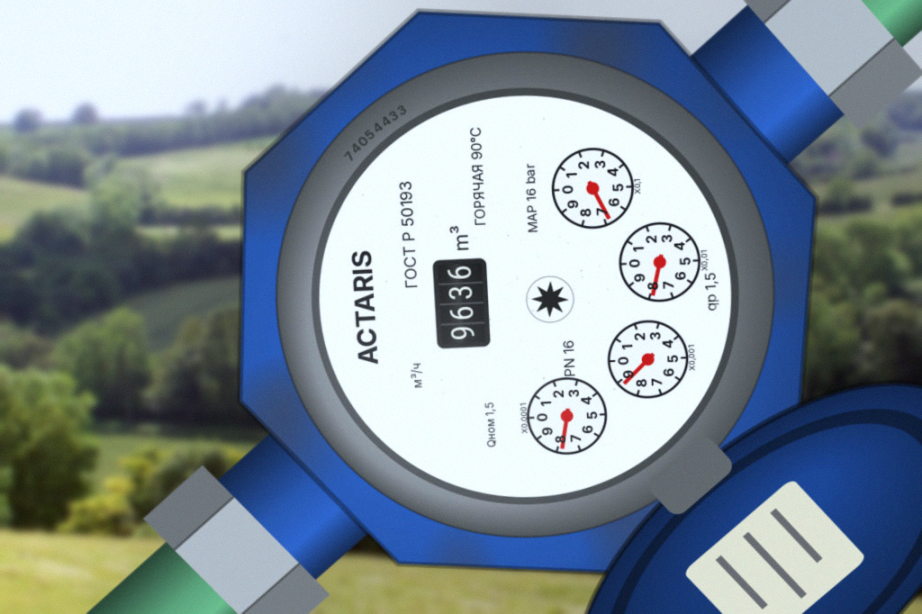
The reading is 9636.6787m³
